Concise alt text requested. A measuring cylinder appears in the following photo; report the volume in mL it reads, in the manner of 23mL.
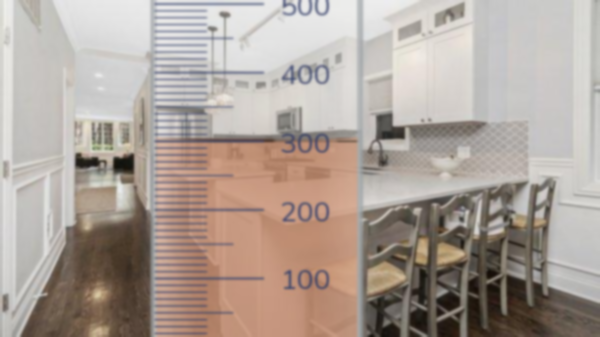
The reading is 300mL
